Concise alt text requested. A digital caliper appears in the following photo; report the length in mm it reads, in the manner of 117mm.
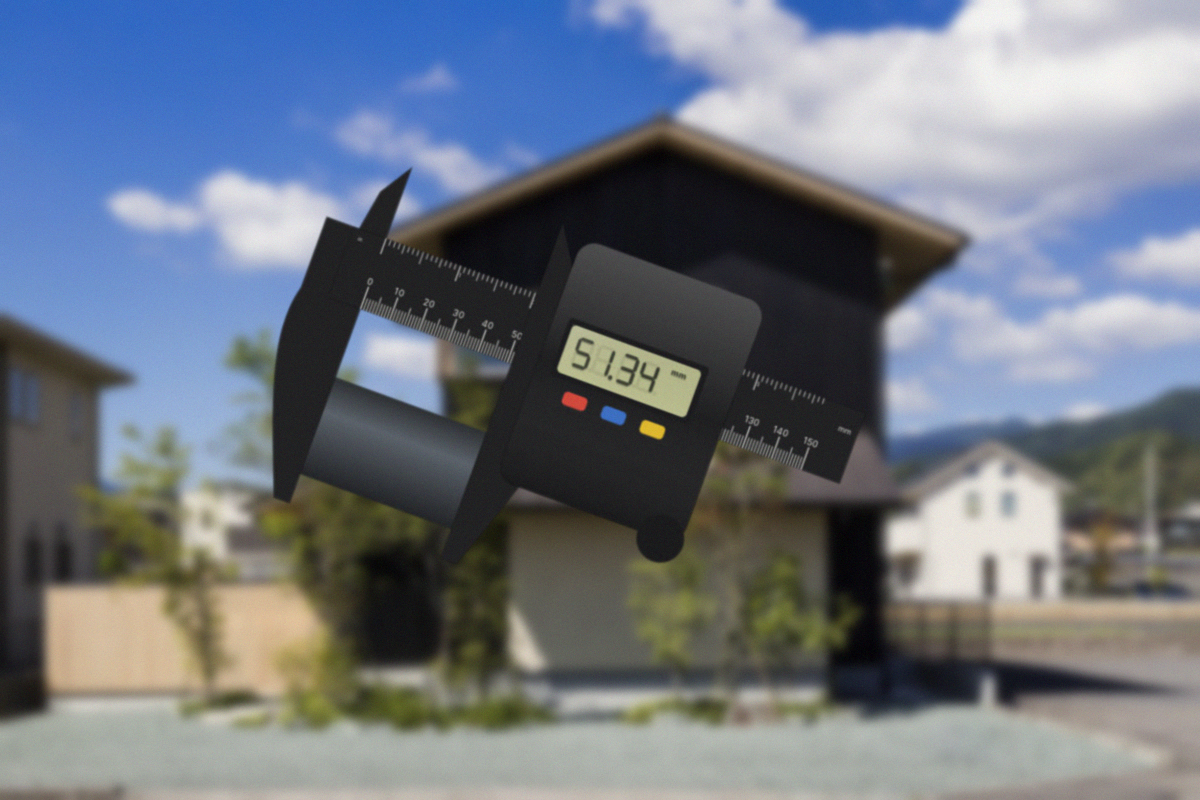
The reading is 51.34mm
